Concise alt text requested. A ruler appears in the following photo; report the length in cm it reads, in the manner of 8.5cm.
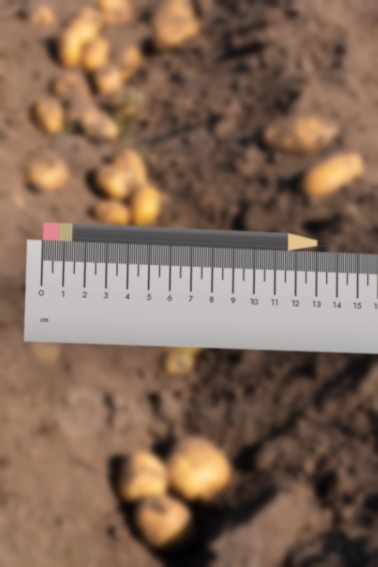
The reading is 13.5cm
